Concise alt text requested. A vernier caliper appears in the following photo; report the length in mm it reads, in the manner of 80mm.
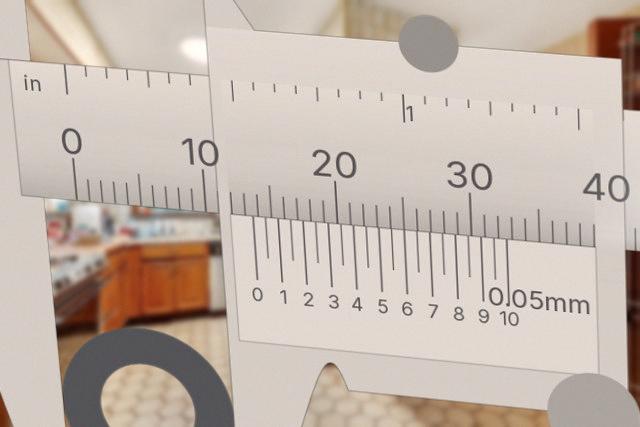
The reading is 13.6mm
